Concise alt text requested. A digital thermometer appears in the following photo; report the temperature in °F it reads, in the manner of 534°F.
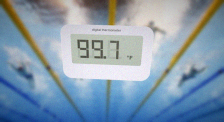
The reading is 99.7°F
